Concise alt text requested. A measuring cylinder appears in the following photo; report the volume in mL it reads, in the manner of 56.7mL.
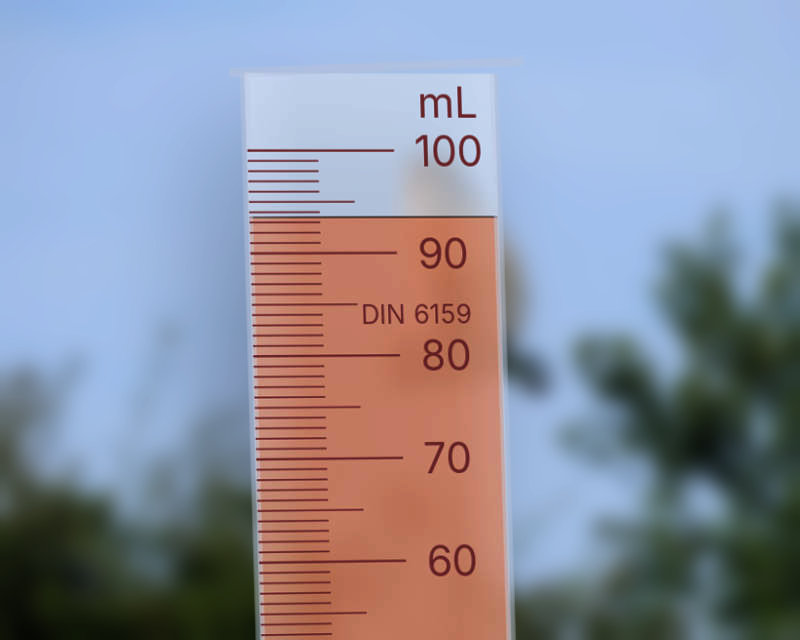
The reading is 93.5mL
